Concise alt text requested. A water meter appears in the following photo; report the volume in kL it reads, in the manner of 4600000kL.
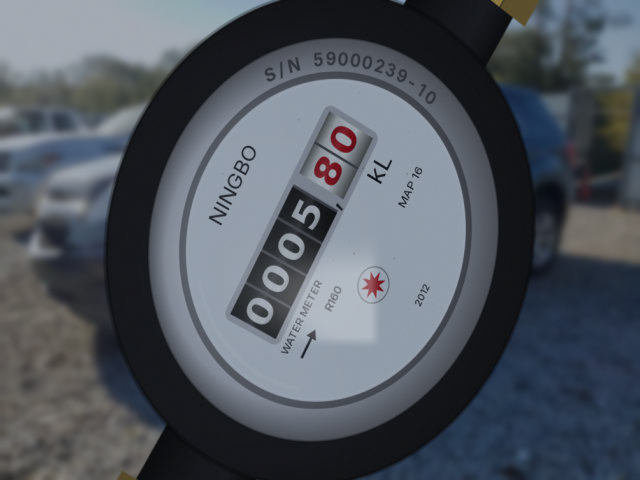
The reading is 5.80kL
